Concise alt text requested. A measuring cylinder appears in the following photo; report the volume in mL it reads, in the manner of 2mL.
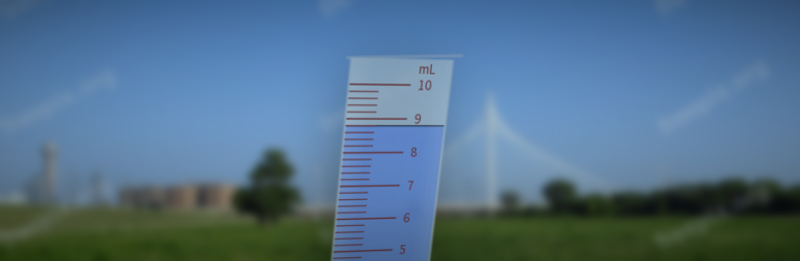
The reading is 8.8mL
